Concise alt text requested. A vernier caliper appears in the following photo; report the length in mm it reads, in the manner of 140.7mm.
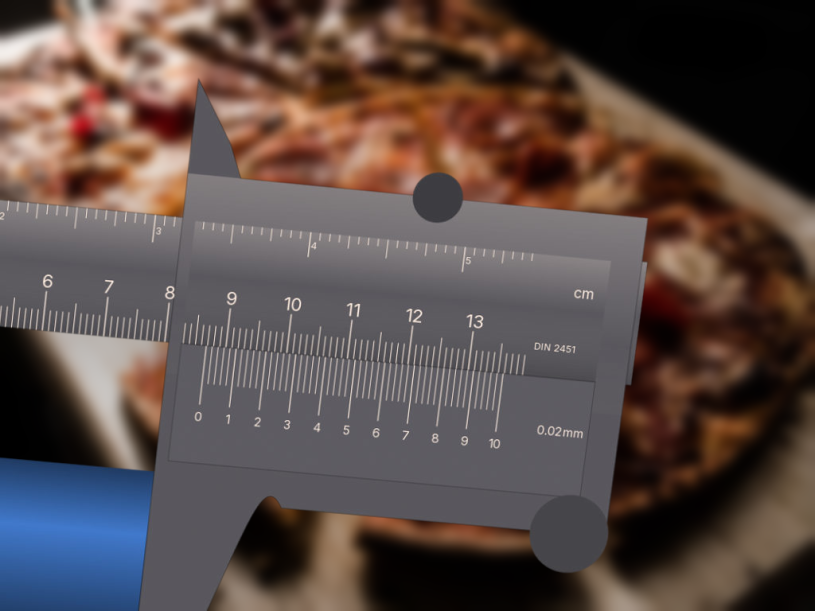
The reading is 86.8mm
